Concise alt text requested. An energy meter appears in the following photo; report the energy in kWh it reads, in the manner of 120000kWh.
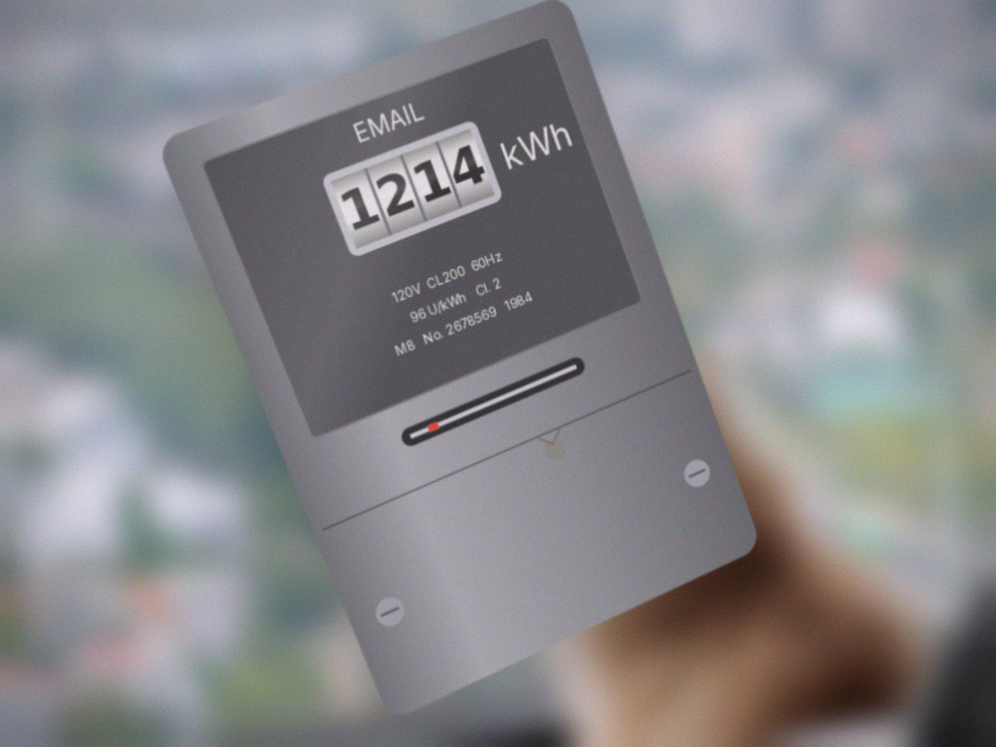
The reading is 1214kWh
